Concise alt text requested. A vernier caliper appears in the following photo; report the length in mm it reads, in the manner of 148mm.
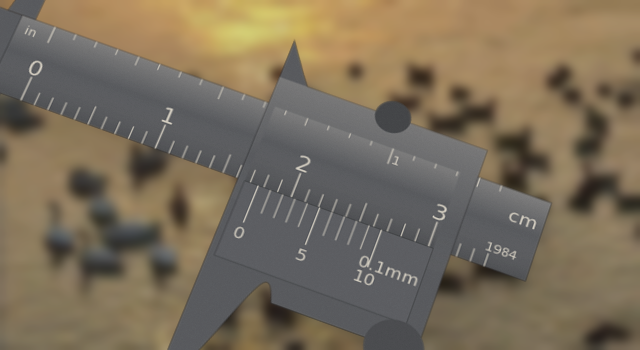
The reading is 17.6mm
